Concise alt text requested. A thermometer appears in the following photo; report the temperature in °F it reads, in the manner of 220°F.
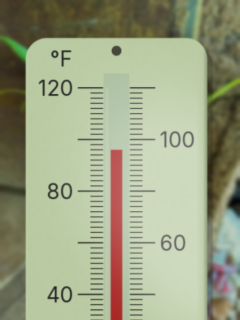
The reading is 96°F
